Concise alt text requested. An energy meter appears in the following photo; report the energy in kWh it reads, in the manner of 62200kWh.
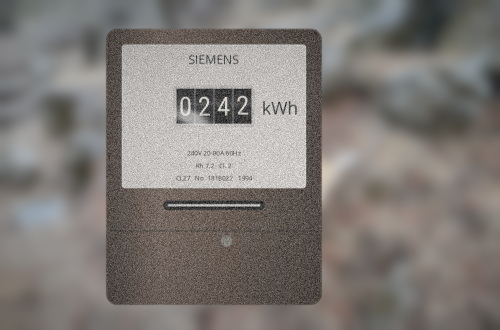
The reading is 242kWh
